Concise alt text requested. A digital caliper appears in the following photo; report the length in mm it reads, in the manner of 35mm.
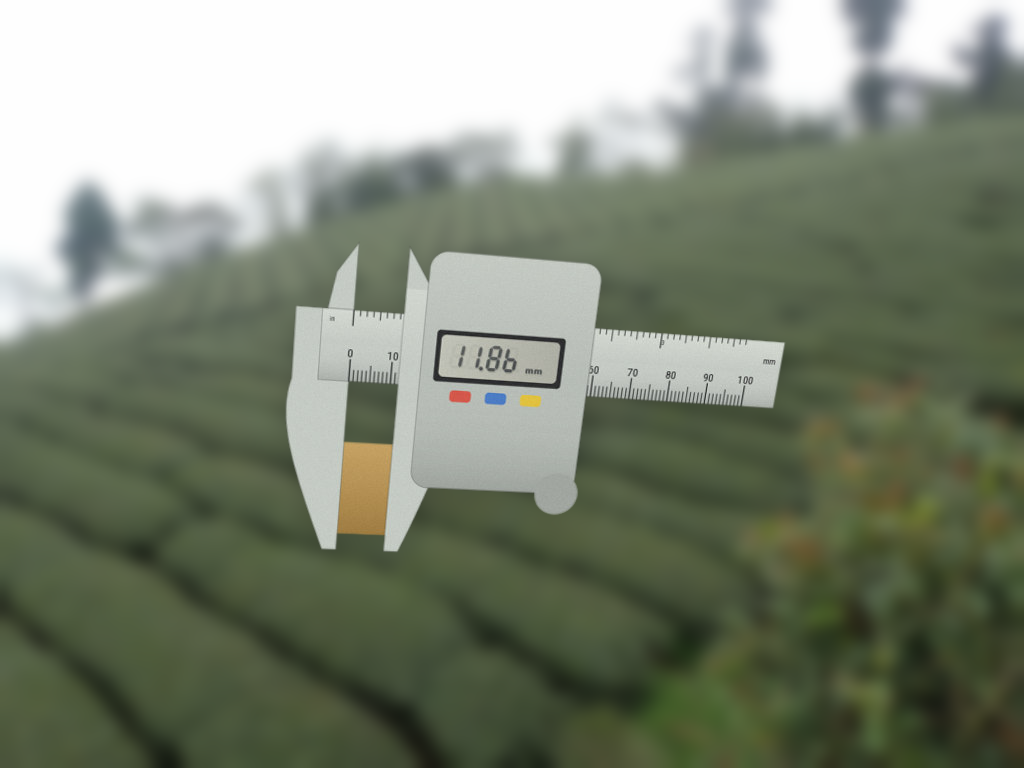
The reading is 11.86mm
